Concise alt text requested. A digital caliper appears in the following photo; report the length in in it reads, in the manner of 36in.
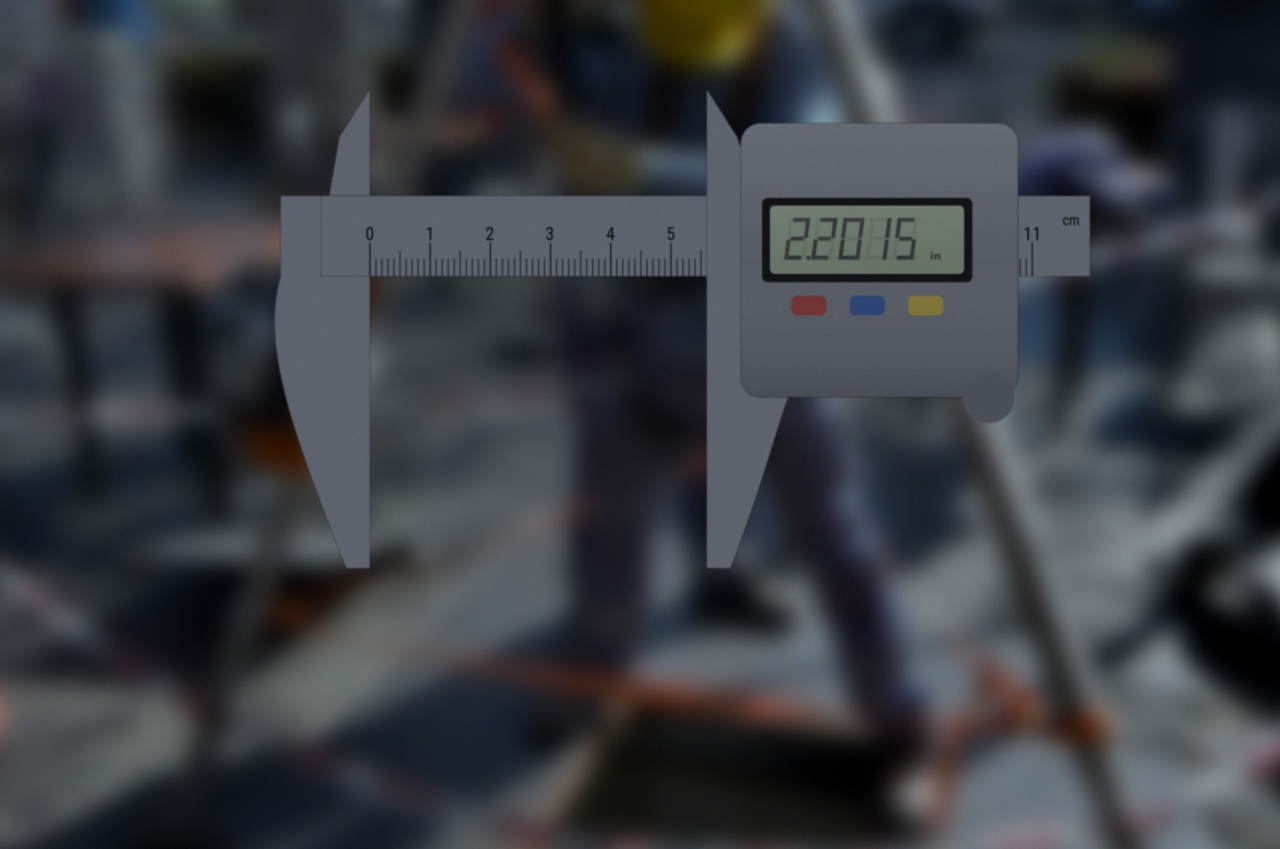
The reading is 2.2015in
